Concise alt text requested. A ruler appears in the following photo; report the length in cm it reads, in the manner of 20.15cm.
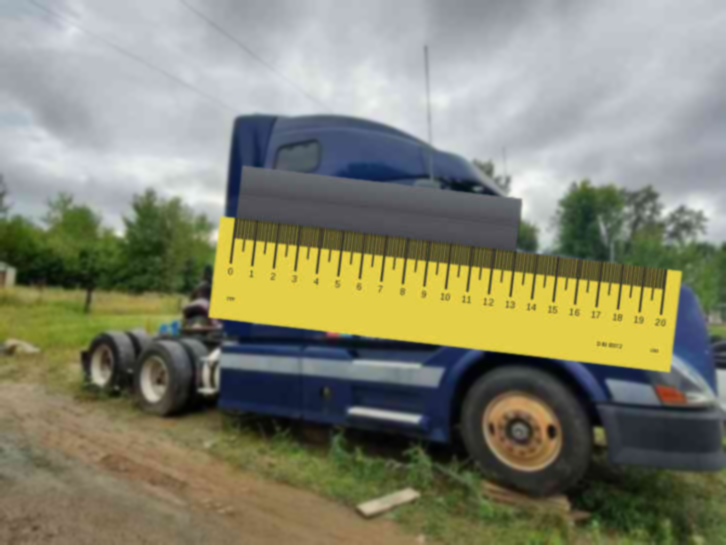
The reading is 13cm
